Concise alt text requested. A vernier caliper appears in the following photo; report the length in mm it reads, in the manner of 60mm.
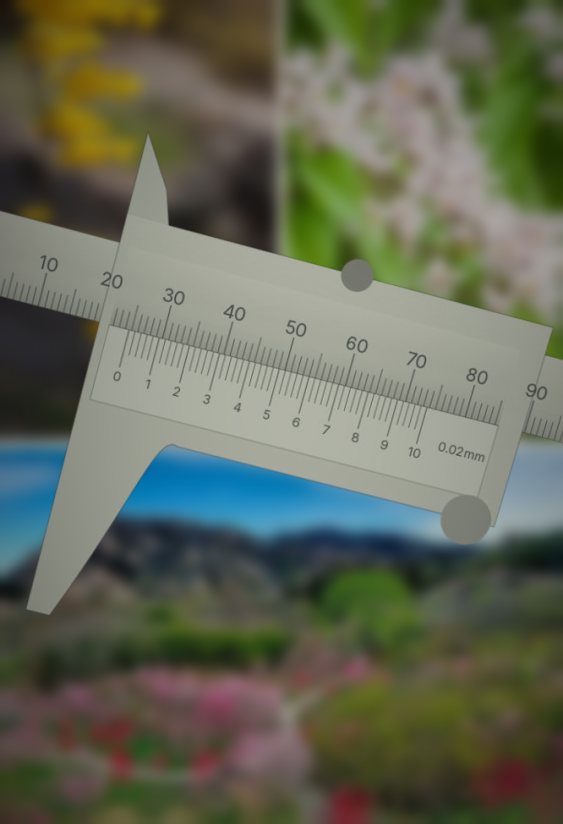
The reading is 24.6mm
